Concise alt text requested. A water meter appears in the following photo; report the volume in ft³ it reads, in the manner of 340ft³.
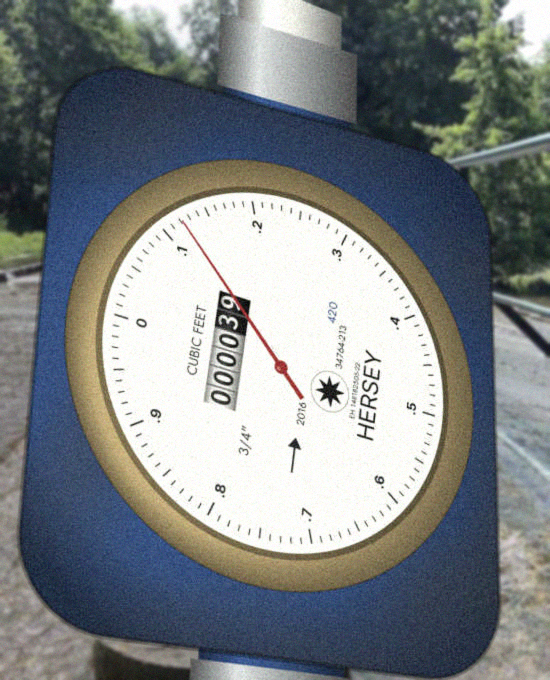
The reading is 39.12ft³
